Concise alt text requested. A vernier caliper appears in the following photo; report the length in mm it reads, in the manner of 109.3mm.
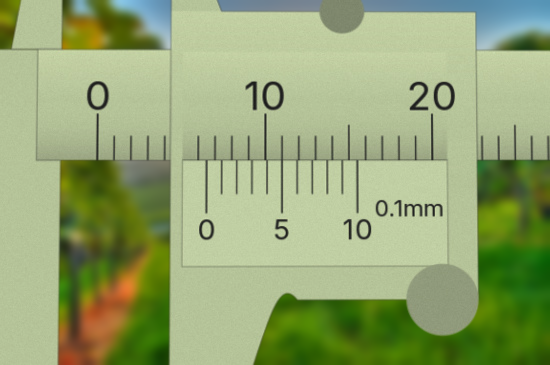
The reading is 6.5mm
